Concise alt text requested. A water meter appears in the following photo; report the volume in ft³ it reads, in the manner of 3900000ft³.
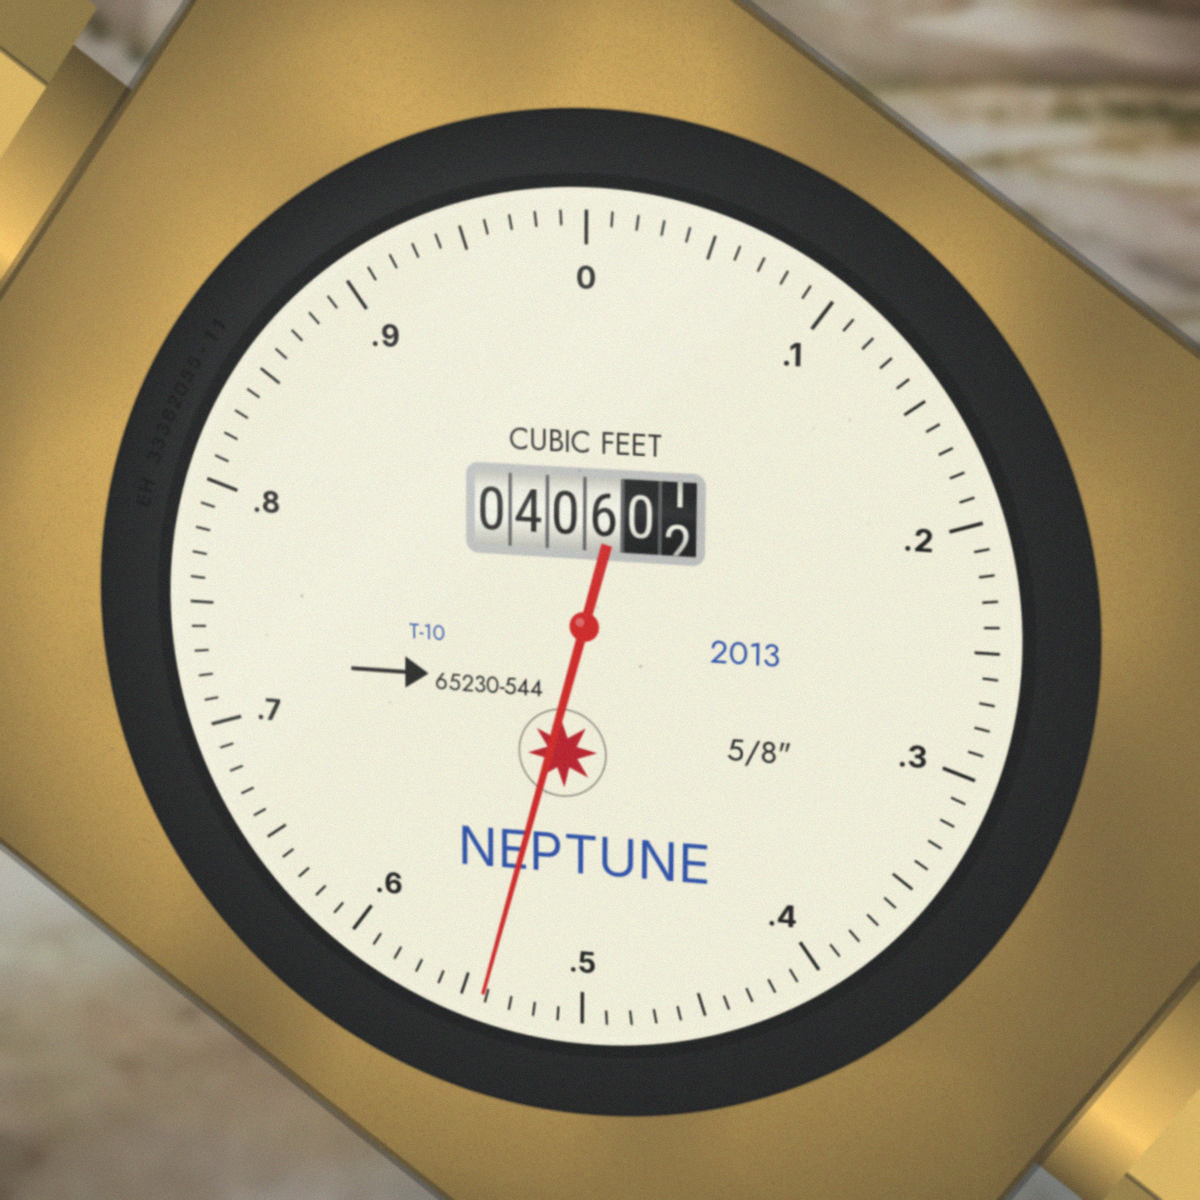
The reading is 40601.54ft³
